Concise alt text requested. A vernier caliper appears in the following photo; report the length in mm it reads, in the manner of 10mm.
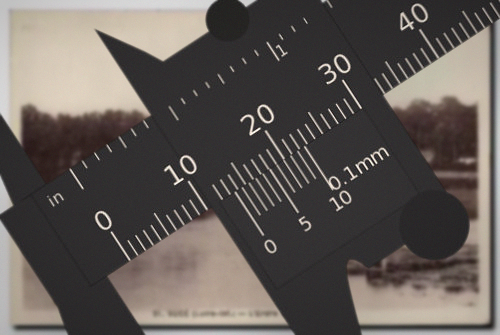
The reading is 13.6mm
